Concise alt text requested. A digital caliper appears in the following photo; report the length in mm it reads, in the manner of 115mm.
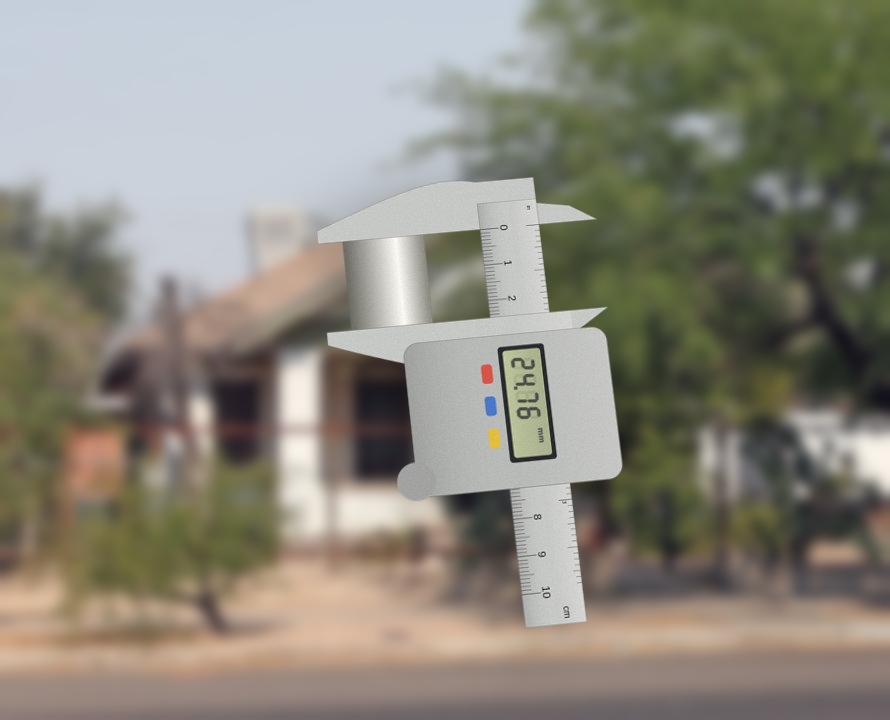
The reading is 24.76mm
